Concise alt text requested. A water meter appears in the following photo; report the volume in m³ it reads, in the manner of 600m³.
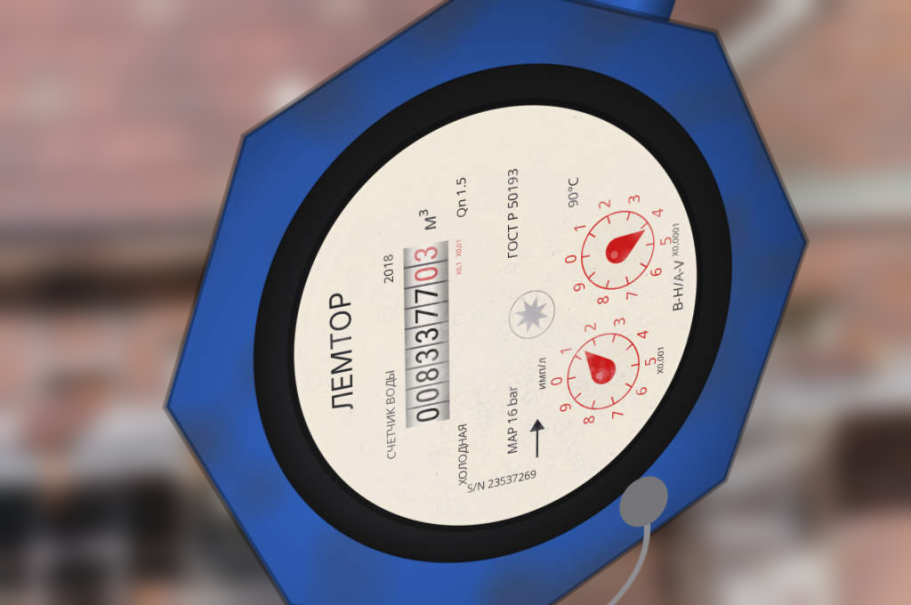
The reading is 83377.0314m³
